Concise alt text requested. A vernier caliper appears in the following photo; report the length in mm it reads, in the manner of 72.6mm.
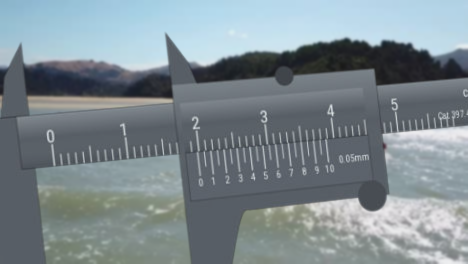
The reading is 19.8mm
